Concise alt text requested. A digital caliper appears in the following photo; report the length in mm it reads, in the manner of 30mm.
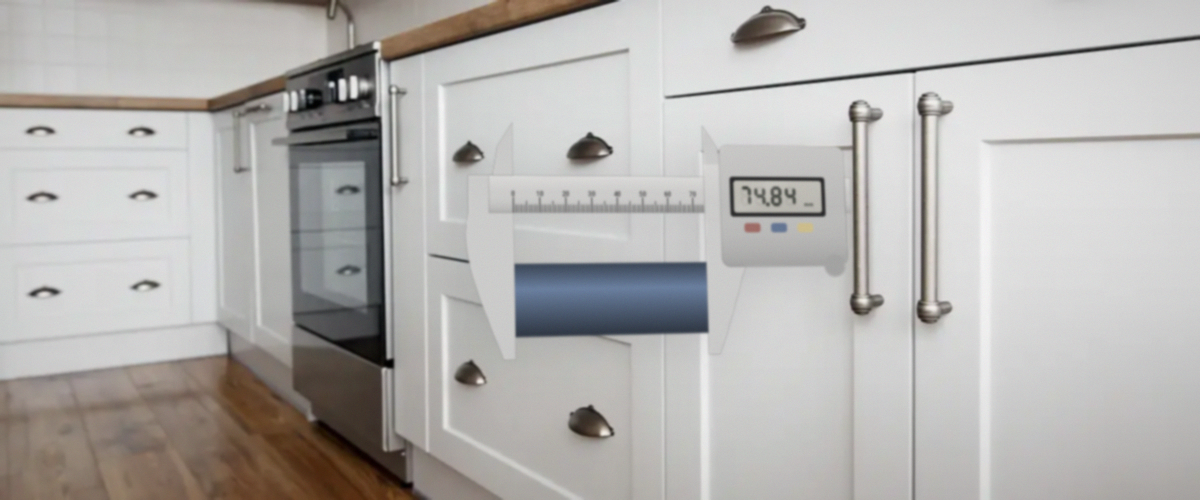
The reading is 74.84mm
